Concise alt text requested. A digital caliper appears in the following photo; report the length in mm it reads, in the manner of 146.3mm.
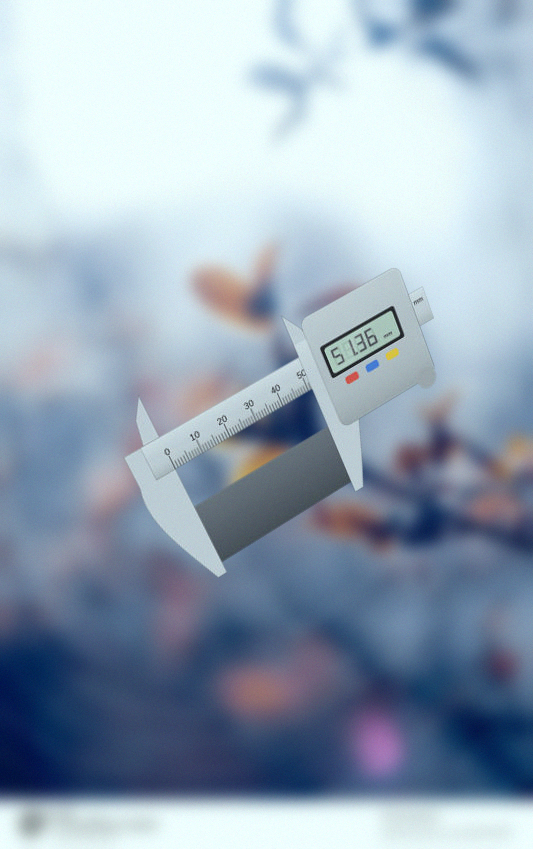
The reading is 51.36mm
